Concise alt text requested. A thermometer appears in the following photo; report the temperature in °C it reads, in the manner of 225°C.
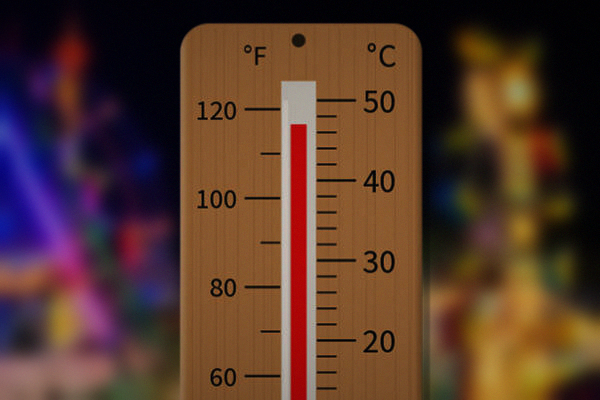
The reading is 47°C
